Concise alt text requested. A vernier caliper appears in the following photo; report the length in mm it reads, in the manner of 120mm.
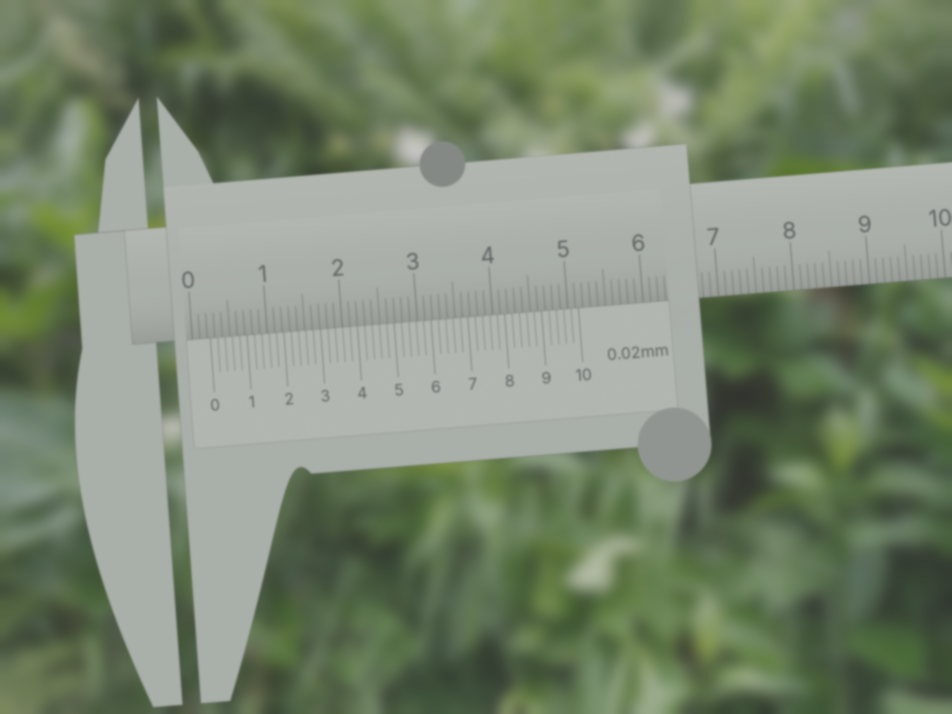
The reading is 2.4mm
